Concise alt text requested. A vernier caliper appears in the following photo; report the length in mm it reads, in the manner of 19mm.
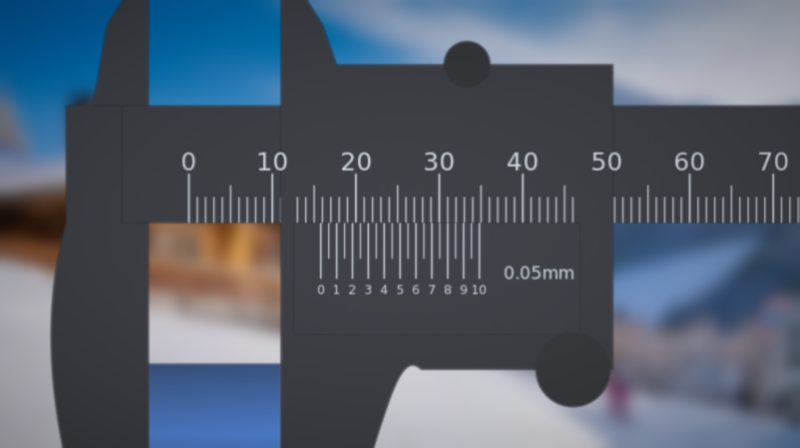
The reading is 15.8mm
